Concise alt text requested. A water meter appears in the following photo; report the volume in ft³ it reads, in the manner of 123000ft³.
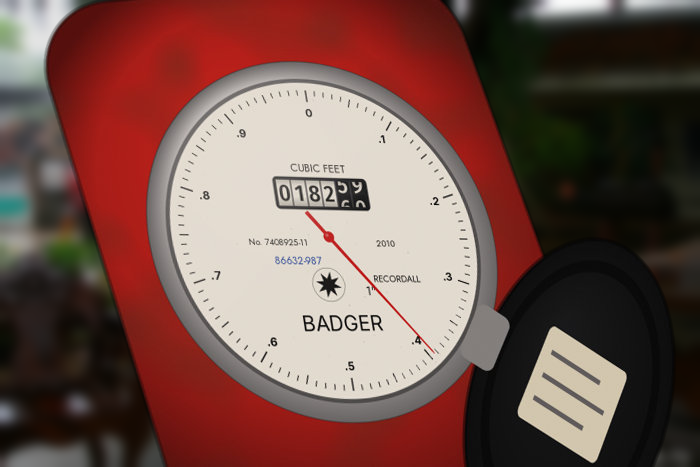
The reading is 18259.39ft³
